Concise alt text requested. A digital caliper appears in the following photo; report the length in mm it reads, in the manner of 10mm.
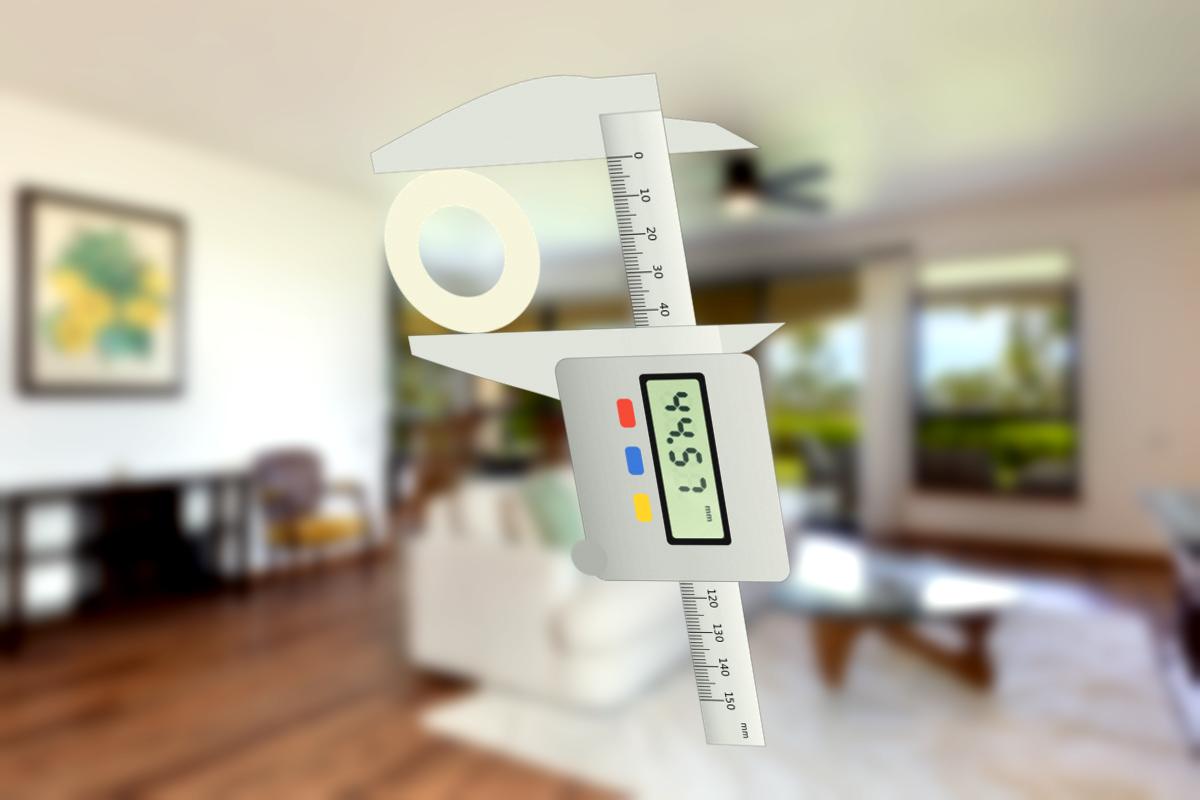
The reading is 44.57mm
